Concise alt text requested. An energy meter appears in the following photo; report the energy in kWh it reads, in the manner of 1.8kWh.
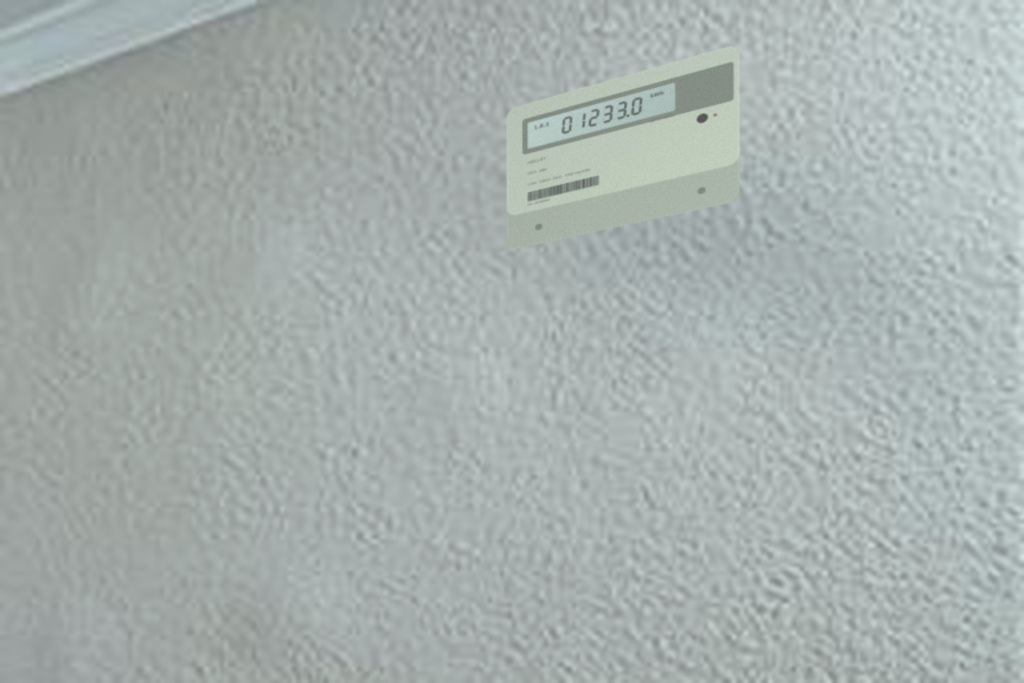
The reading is 1233.0kWh
